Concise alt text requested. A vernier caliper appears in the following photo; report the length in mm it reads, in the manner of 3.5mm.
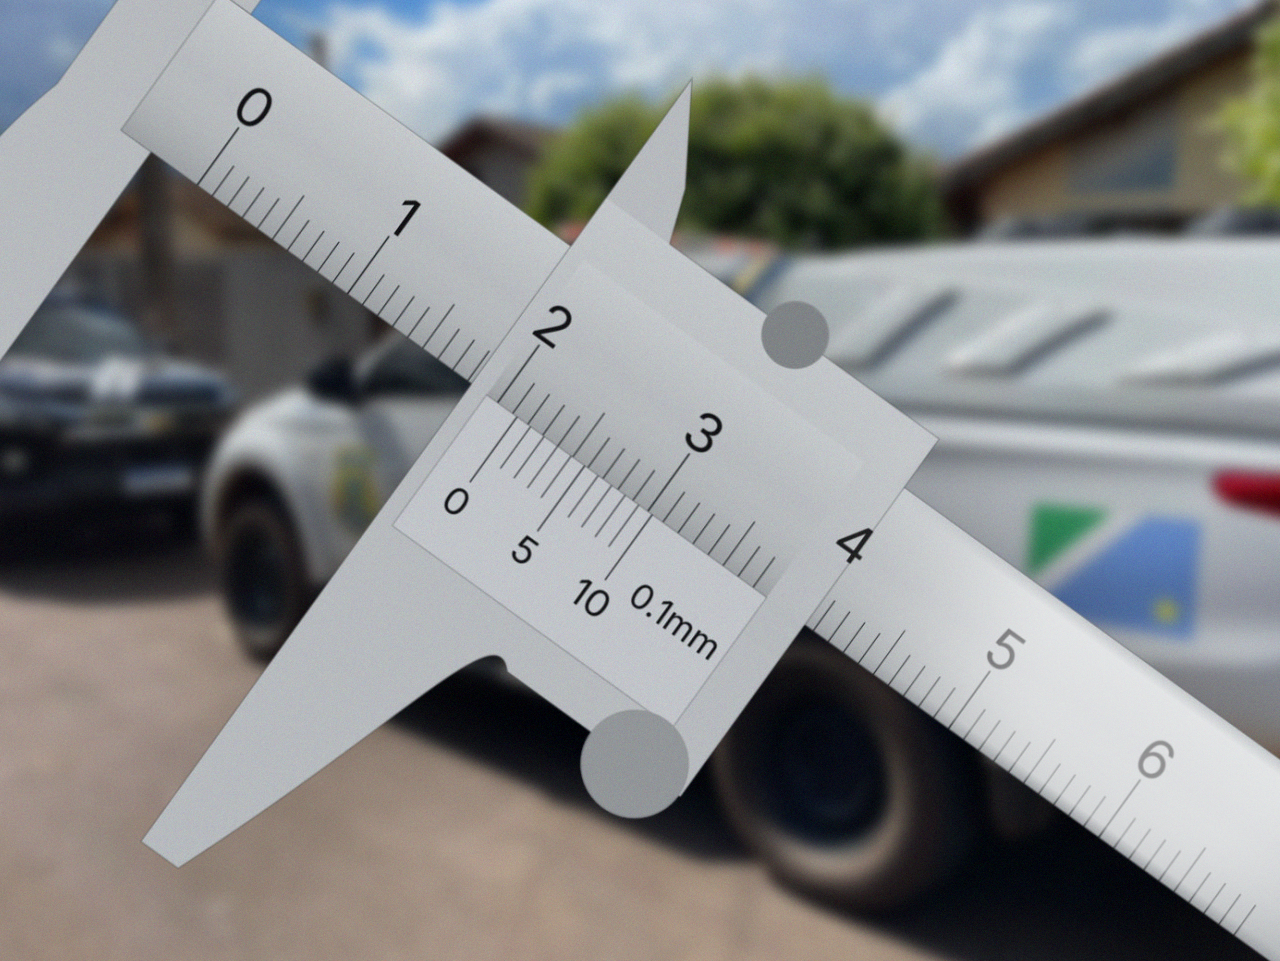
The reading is 21.3mm
